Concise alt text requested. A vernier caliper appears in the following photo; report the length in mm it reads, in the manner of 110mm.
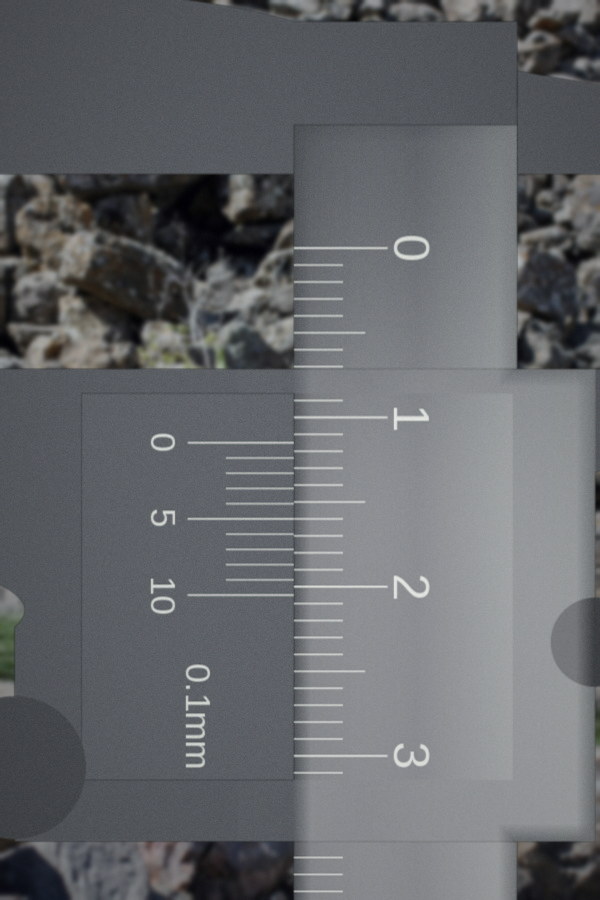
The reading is 11.5mm
